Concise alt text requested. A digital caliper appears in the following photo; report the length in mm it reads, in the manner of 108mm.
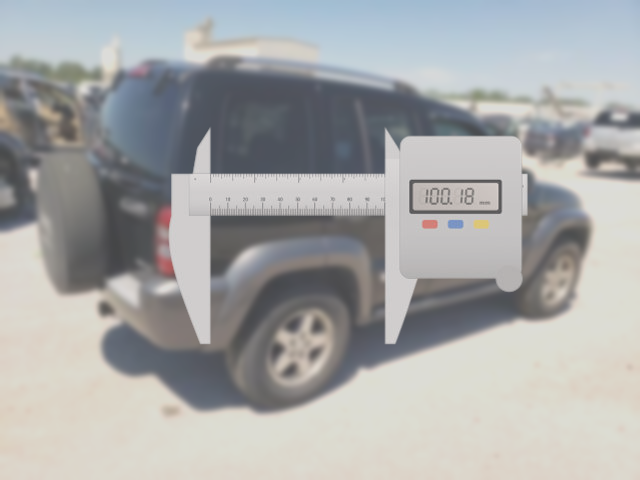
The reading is 100.18mm
